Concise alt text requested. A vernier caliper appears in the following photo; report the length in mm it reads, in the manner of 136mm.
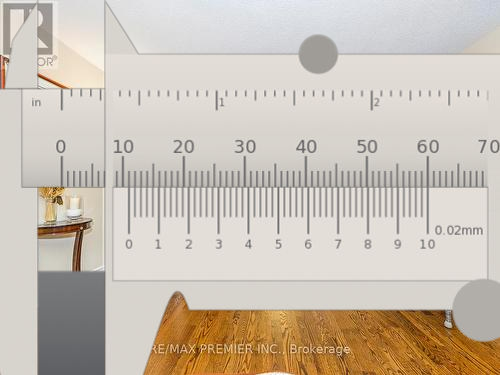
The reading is 11.0mm
